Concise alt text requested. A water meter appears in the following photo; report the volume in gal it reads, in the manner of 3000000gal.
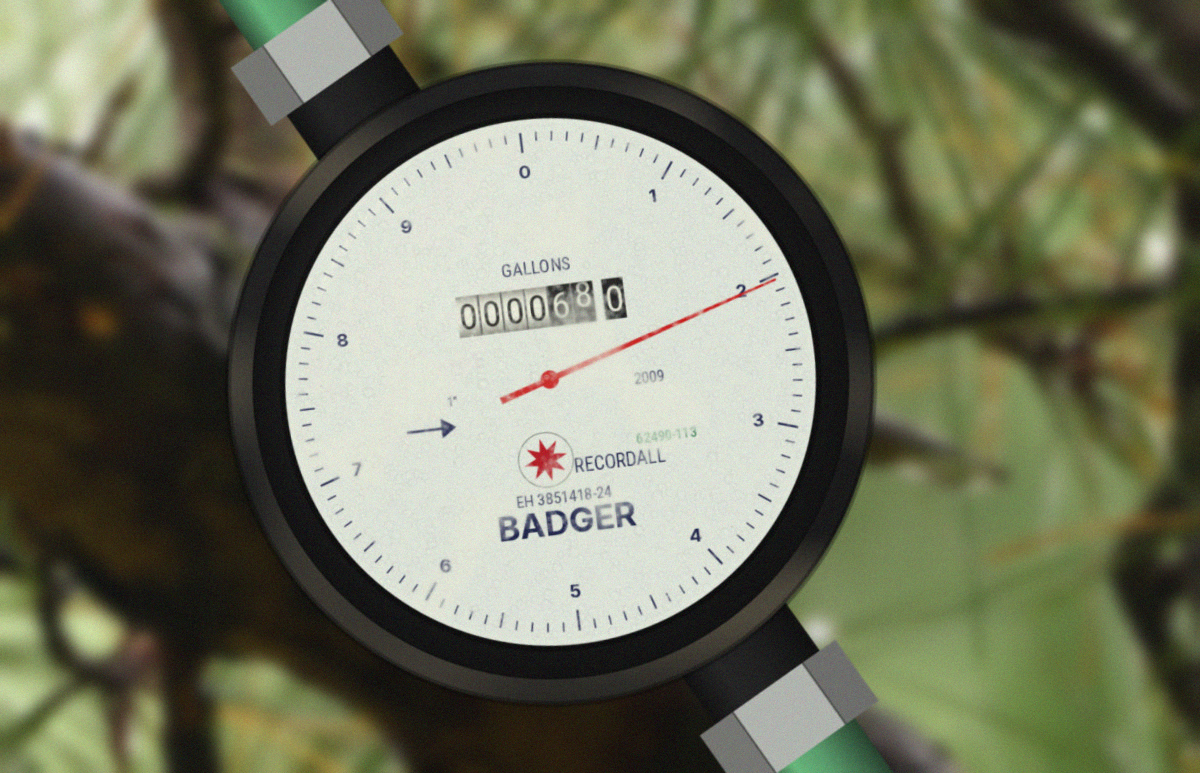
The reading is 682.0gal
